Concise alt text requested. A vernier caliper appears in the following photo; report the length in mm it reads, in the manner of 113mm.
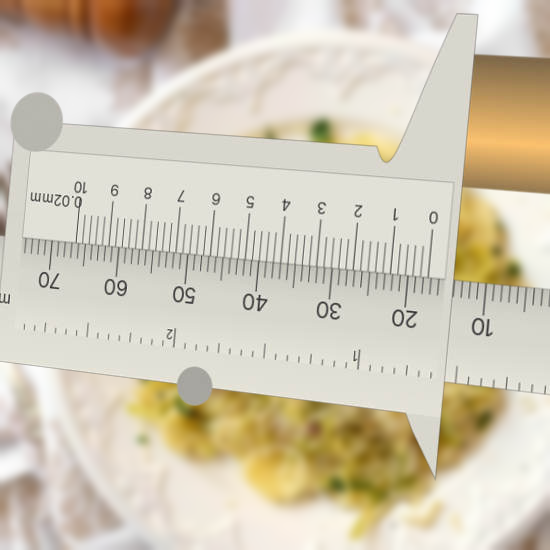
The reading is 17.4mm
